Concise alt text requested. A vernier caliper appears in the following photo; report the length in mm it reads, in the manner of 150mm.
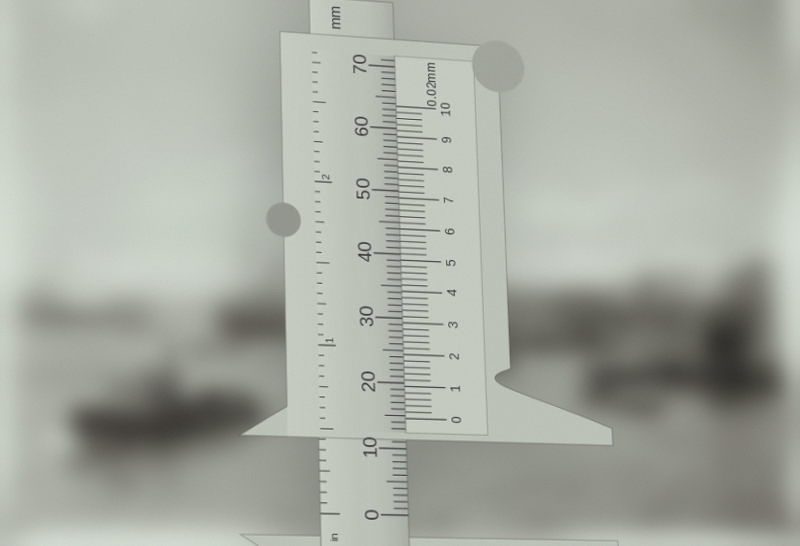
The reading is 14.6mm
